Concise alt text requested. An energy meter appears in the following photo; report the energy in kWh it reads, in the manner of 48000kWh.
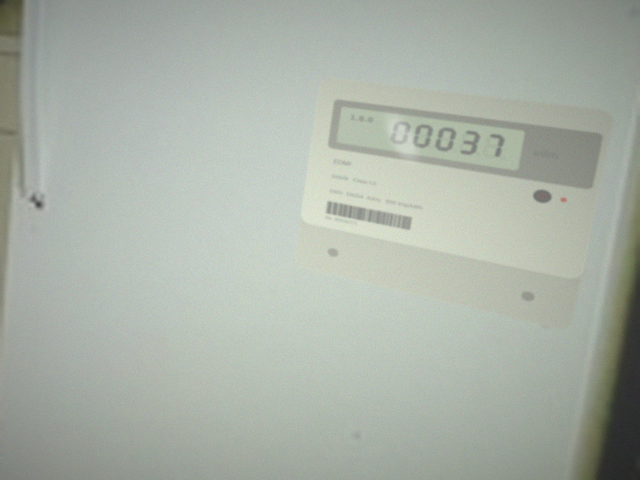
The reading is 37kWh
